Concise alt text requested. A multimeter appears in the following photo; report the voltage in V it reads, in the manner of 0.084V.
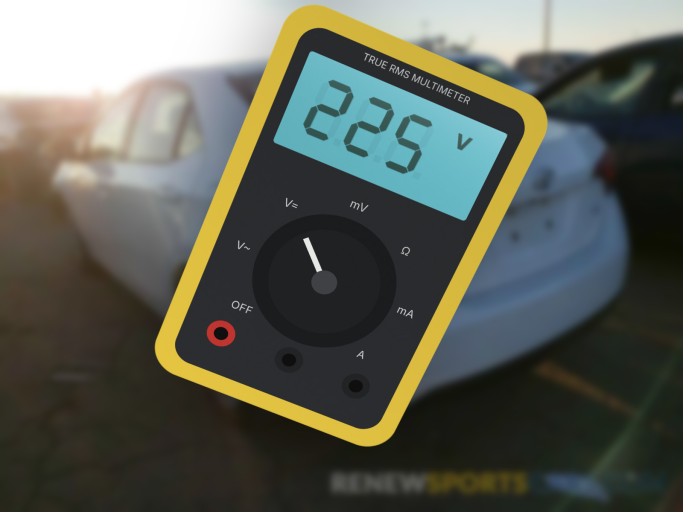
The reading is 225V
